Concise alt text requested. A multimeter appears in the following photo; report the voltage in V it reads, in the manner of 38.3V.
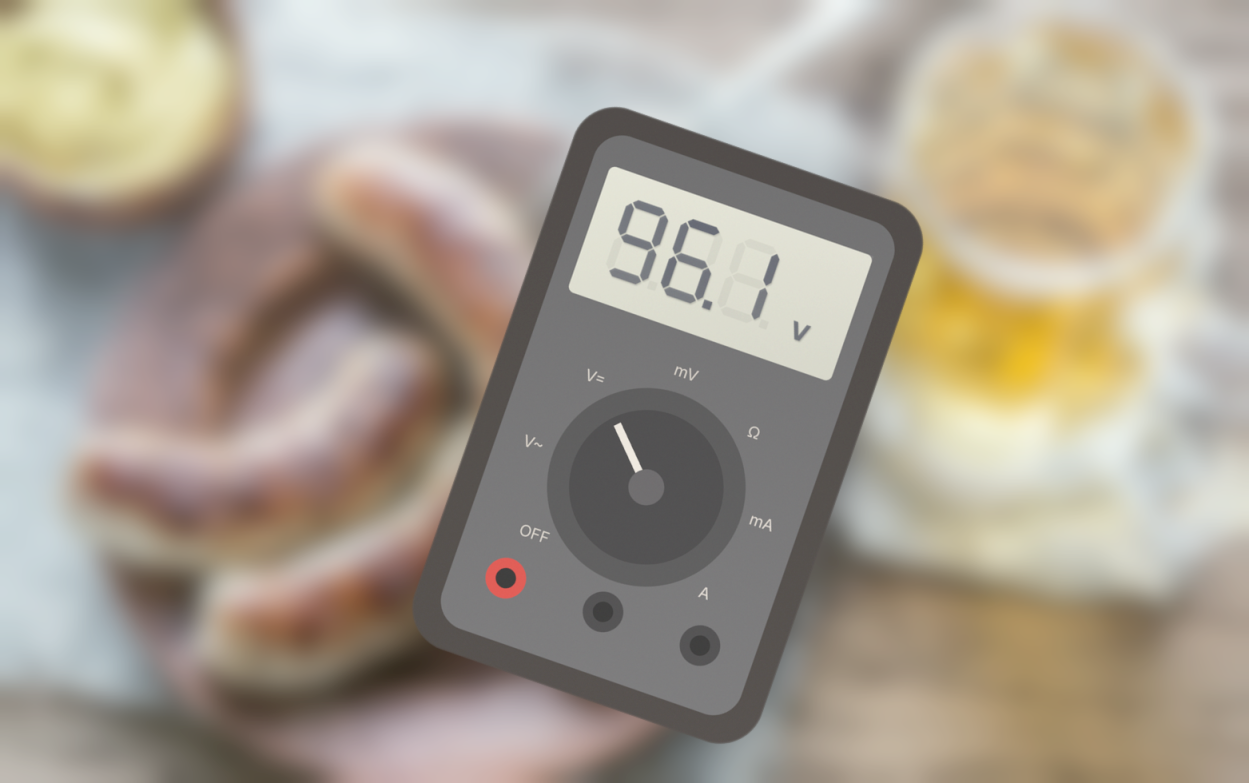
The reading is 96.1V
